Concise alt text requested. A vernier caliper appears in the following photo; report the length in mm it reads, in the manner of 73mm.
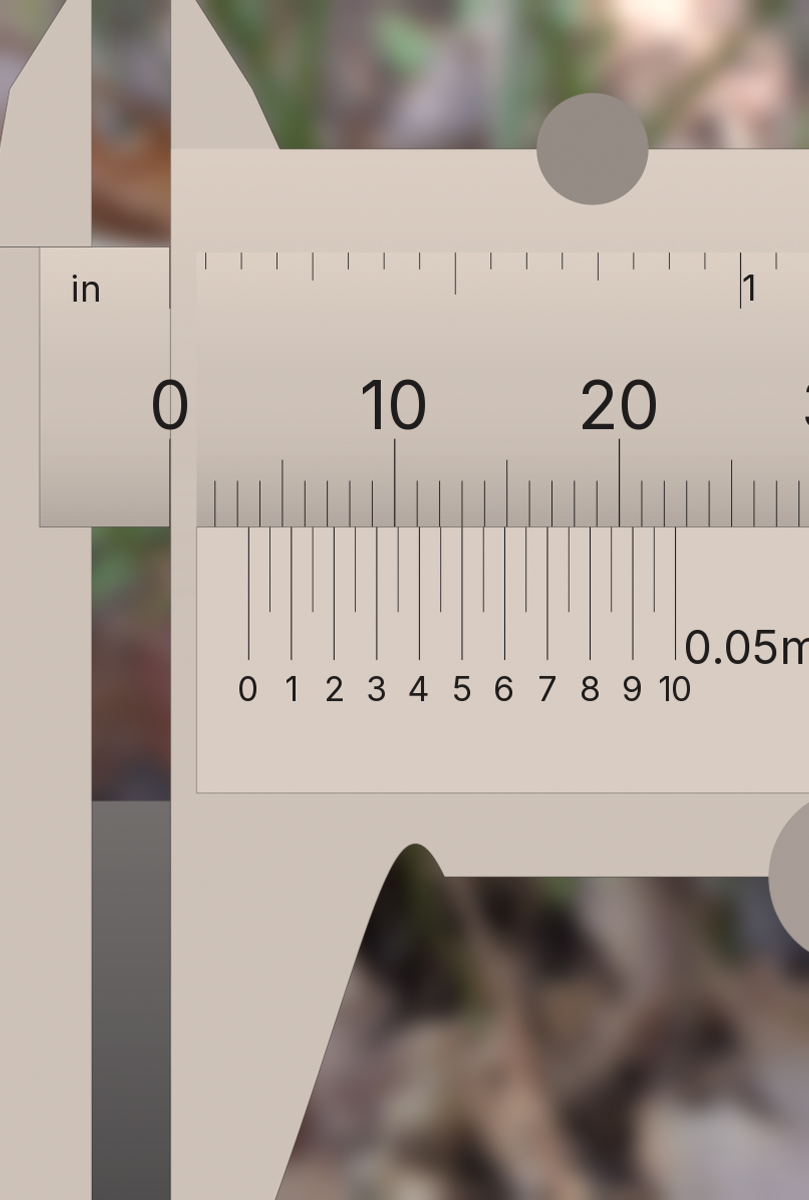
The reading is 3.5mm
